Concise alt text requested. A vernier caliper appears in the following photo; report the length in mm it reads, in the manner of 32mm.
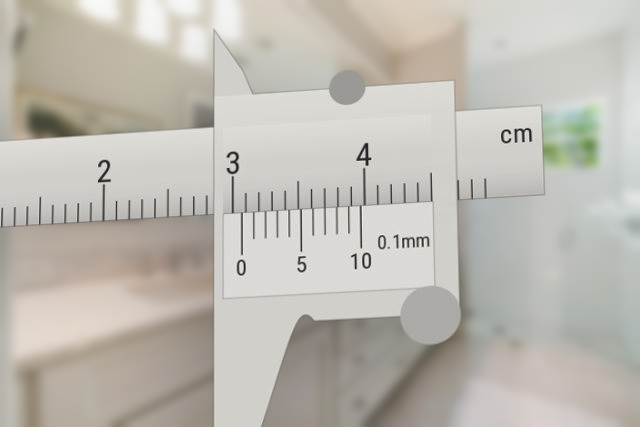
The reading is 30.7mm
